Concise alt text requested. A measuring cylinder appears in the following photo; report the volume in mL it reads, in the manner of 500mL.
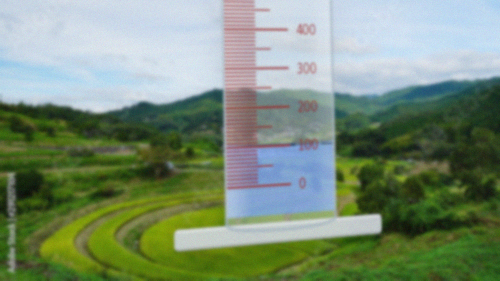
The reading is 100mL
